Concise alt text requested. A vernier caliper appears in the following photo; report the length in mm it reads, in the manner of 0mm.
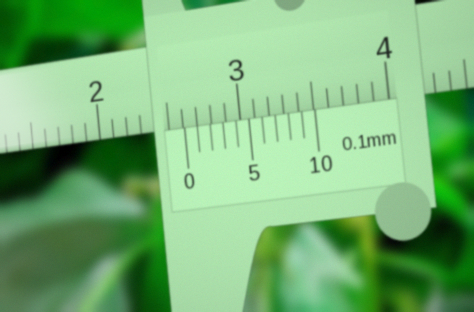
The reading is 26.1mm
